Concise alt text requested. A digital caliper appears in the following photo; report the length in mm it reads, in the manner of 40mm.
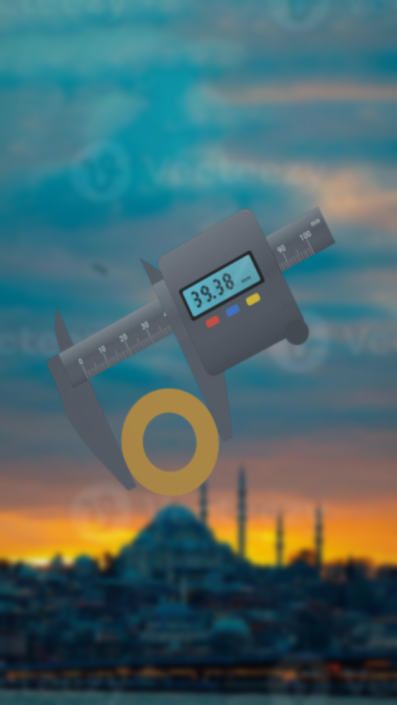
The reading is 39.38mm
